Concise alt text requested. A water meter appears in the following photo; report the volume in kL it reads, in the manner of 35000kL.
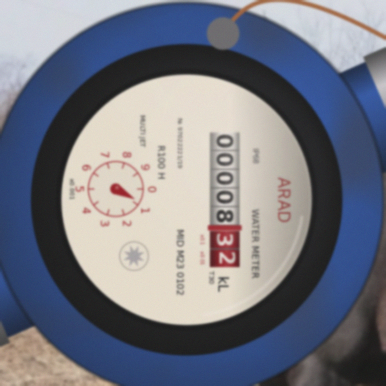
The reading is 8.320kL
